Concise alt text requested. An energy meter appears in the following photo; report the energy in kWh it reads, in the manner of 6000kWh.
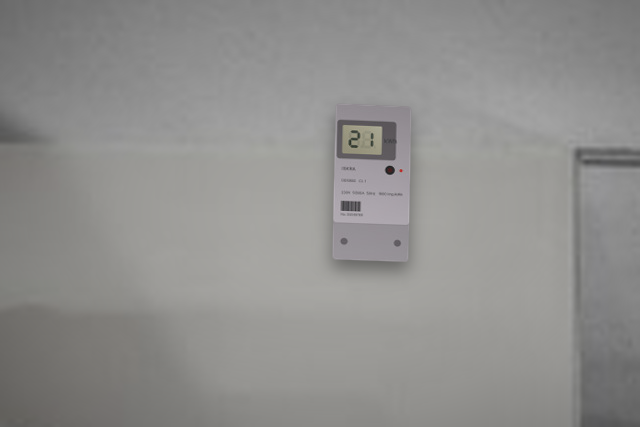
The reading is 21kWh
